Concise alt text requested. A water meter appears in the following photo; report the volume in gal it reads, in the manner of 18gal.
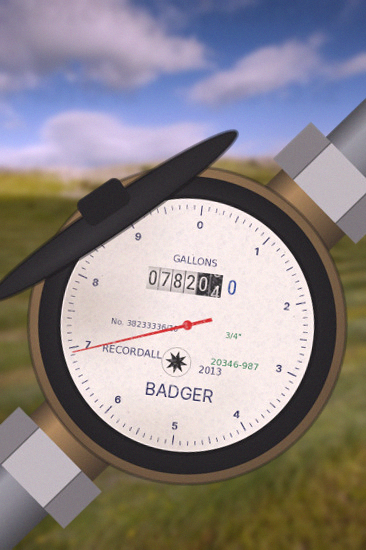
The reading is 782036.9gal
